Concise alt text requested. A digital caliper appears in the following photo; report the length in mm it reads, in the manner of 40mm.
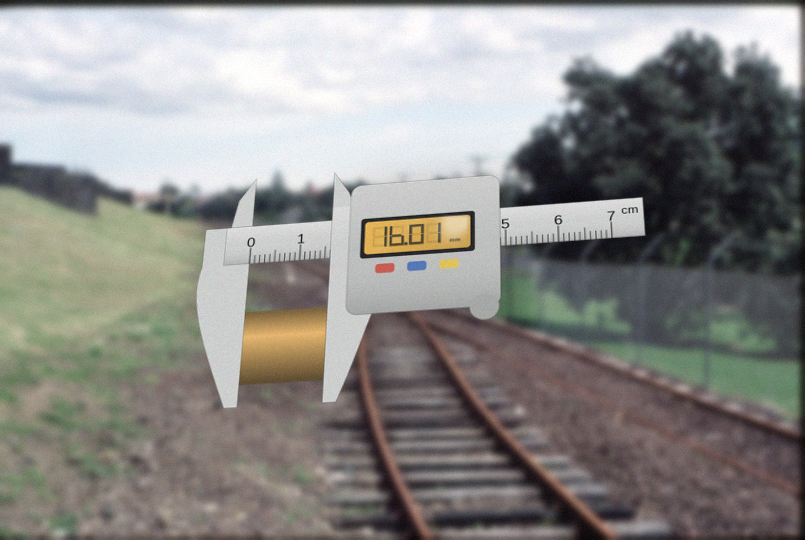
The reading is 16.01mm
